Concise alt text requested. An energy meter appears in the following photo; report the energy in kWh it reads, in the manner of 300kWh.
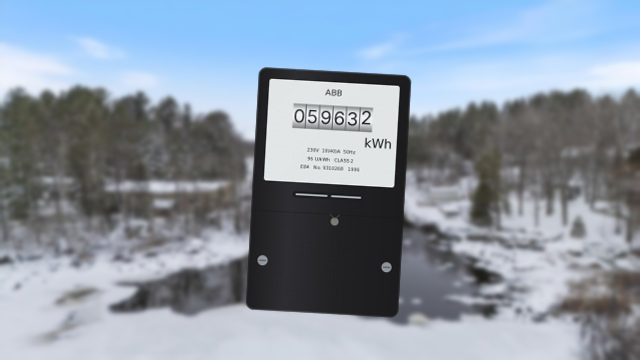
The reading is 59632kWh
